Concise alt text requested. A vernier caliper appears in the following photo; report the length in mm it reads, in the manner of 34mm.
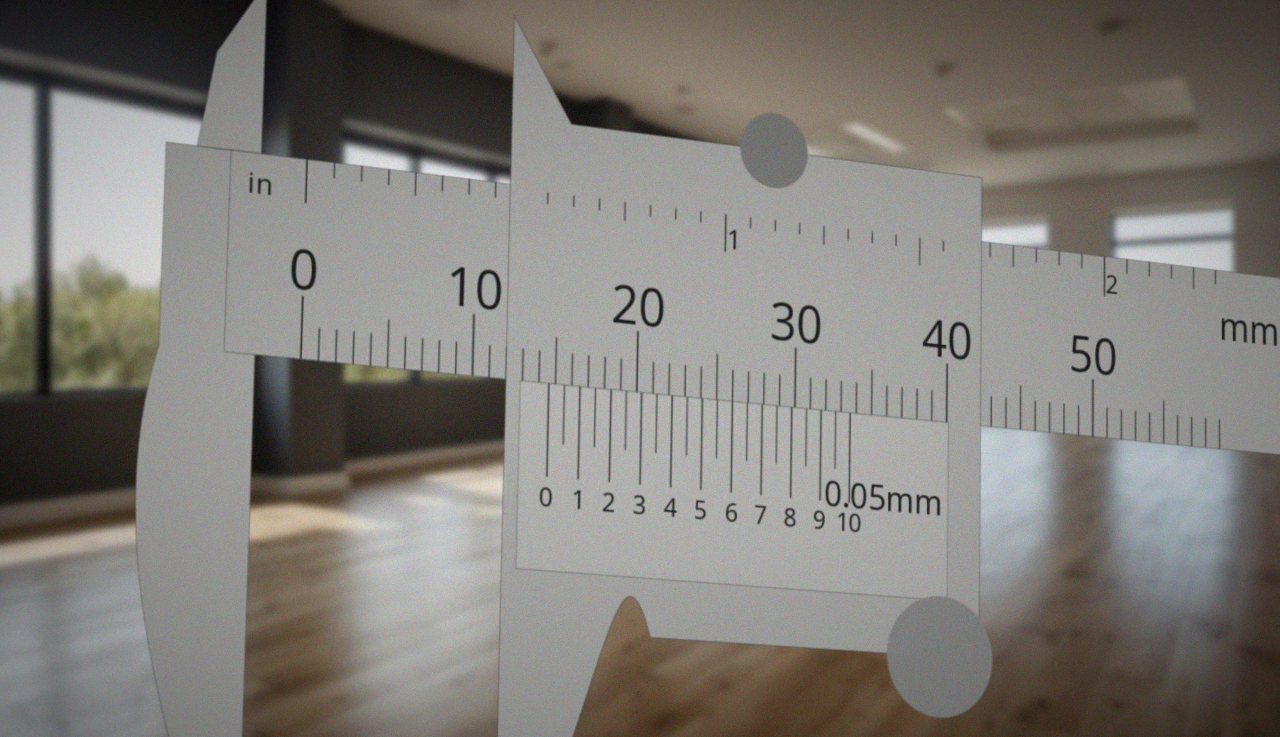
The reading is 14.6mm
